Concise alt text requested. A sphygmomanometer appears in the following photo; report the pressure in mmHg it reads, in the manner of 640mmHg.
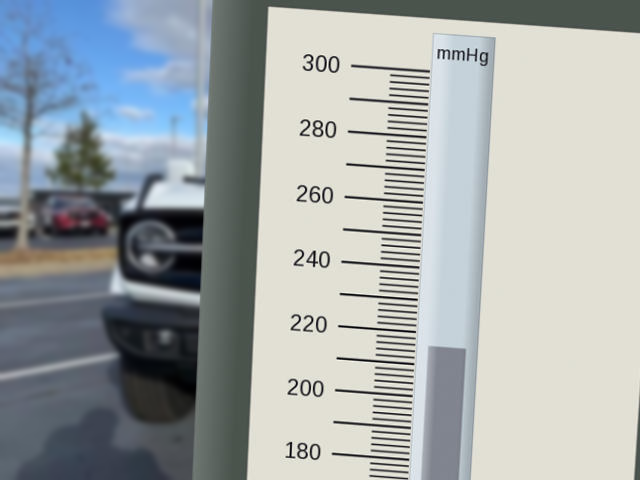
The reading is 216mmHg
